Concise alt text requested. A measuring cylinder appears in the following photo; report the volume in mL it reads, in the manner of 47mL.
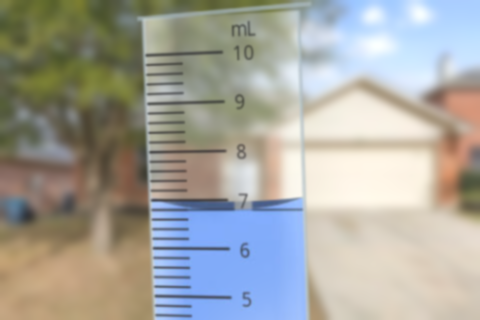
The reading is 6.8mL
